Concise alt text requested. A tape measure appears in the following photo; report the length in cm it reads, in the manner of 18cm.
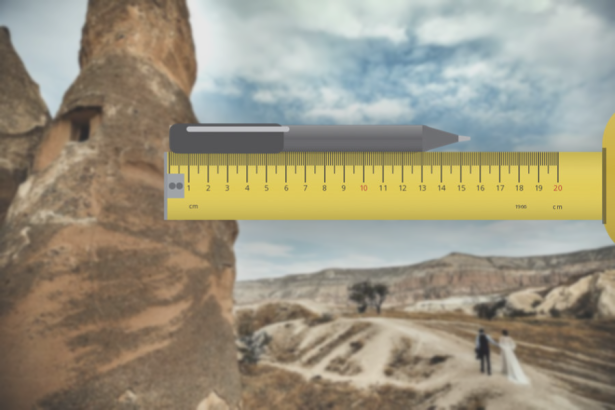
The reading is 15.5cm
